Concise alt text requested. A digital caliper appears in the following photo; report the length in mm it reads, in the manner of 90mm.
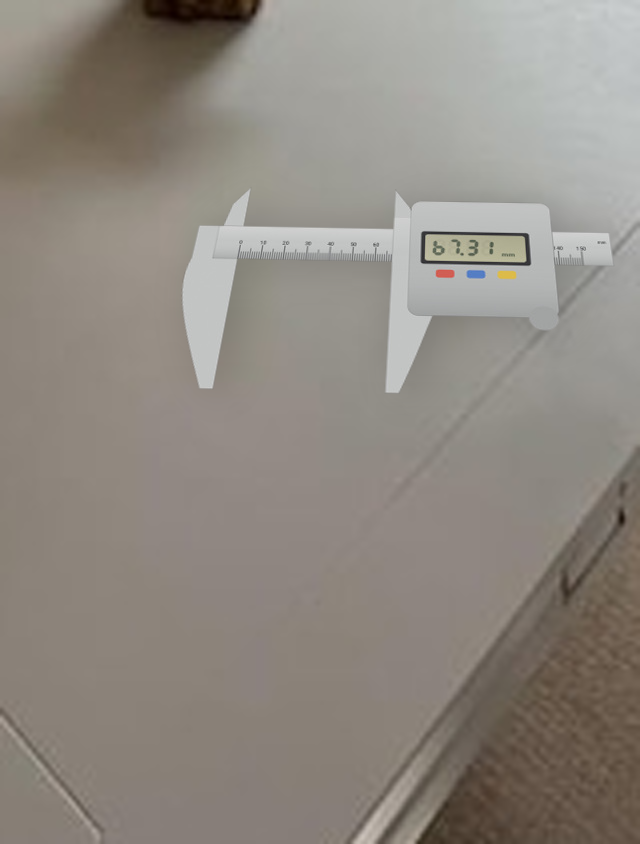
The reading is 67.31mm
